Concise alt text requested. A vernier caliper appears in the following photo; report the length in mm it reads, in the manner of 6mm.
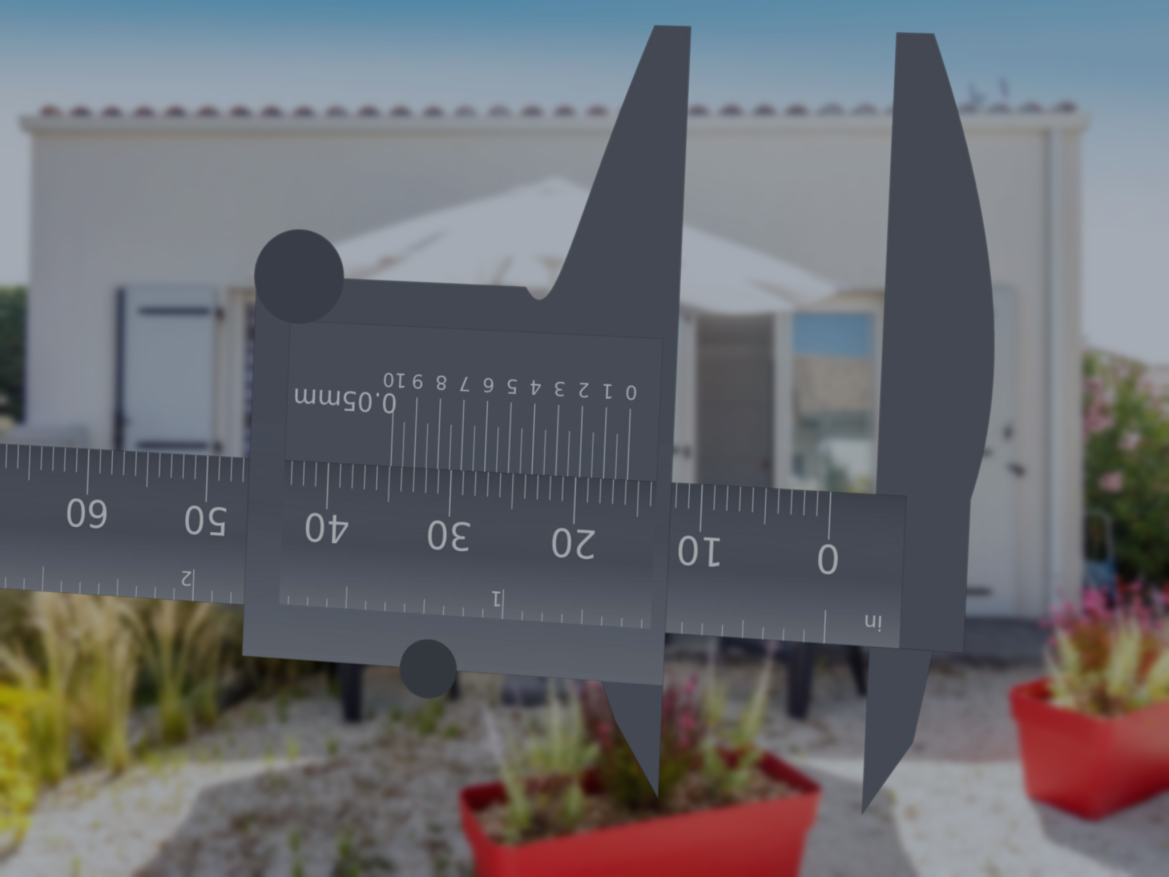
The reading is 15.9mm
